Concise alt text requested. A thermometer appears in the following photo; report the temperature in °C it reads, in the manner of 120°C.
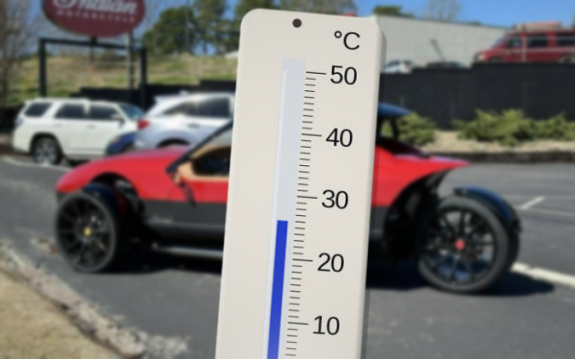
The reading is 26°C
